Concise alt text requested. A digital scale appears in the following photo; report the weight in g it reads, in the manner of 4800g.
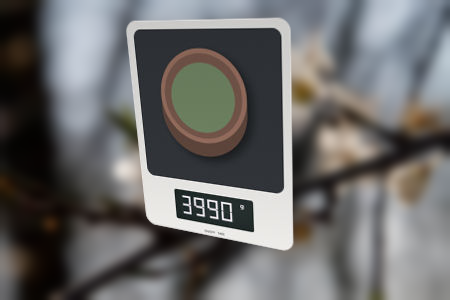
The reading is 3990g
